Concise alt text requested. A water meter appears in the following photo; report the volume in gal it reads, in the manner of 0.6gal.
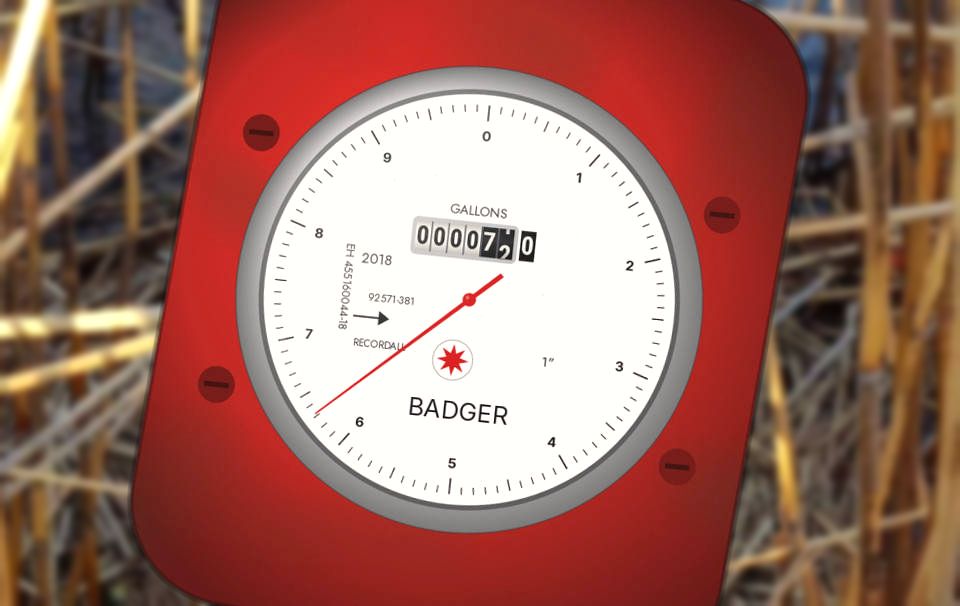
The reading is 716.3gal
